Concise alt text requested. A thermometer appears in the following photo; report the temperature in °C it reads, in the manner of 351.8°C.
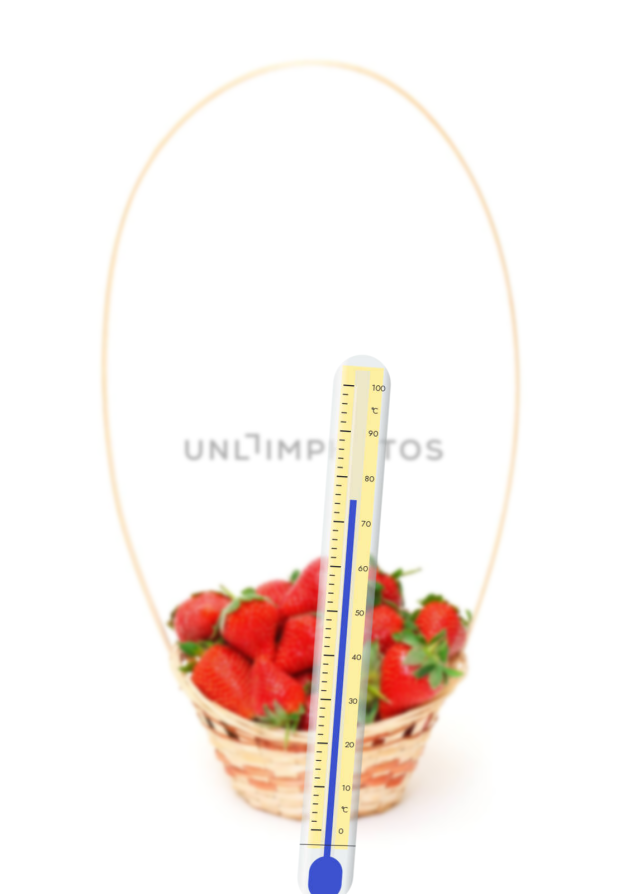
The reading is 75°C
